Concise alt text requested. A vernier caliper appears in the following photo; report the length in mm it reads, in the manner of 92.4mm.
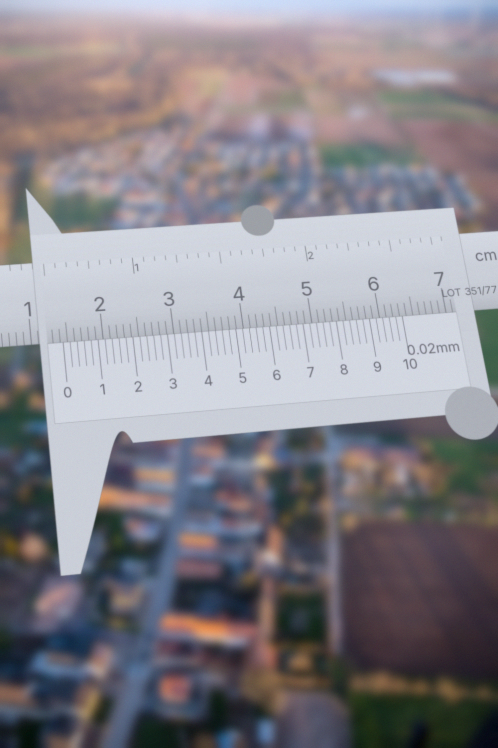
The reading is 14.4mm
